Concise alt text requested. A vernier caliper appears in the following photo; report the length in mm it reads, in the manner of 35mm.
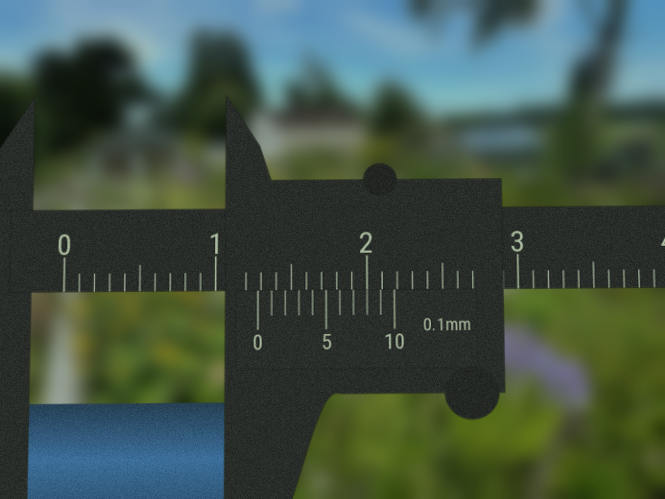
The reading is 12.8mm
